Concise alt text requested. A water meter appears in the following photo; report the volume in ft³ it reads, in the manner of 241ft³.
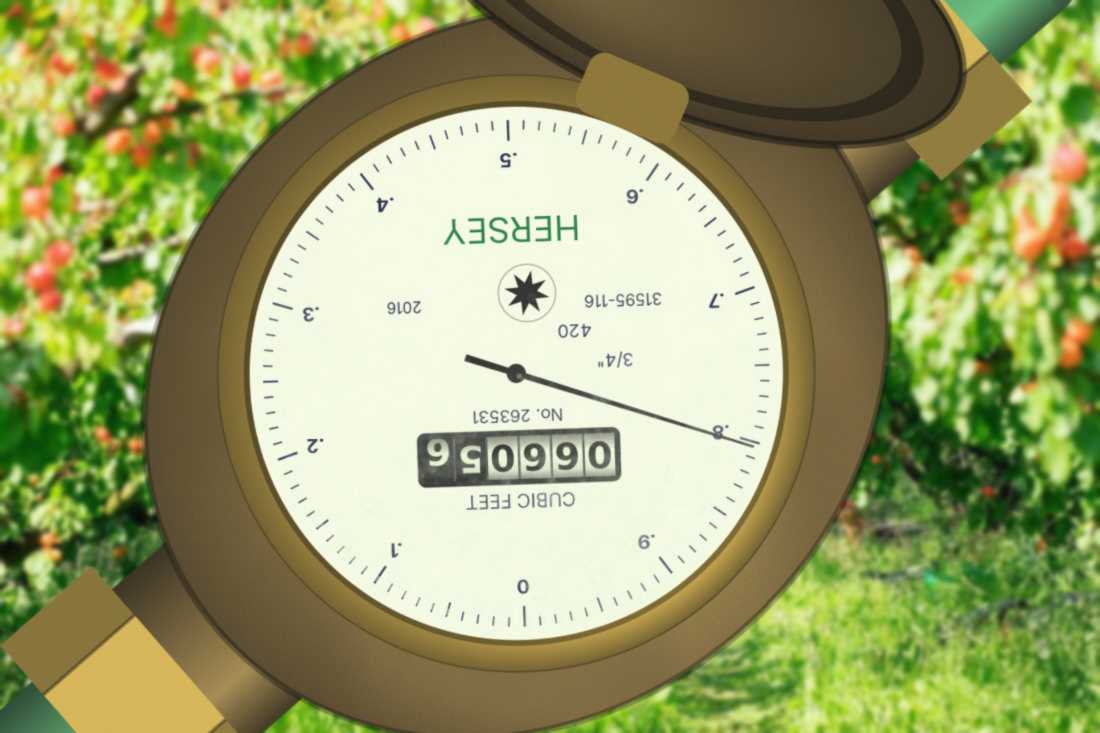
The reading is 66055.80ft³
